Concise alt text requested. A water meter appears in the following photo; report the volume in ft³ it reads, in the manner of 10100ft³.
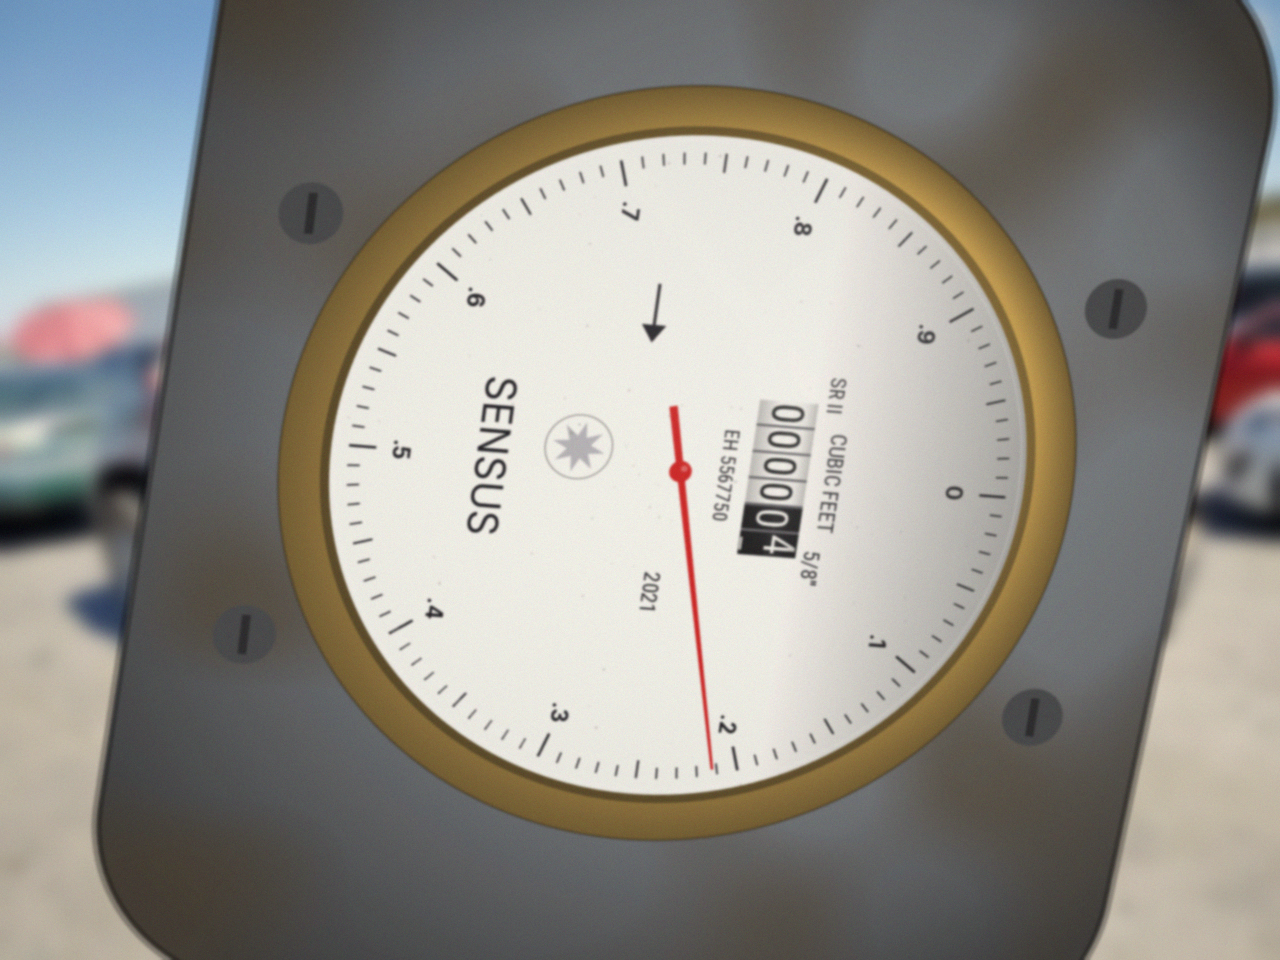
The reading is 4.21ft³
